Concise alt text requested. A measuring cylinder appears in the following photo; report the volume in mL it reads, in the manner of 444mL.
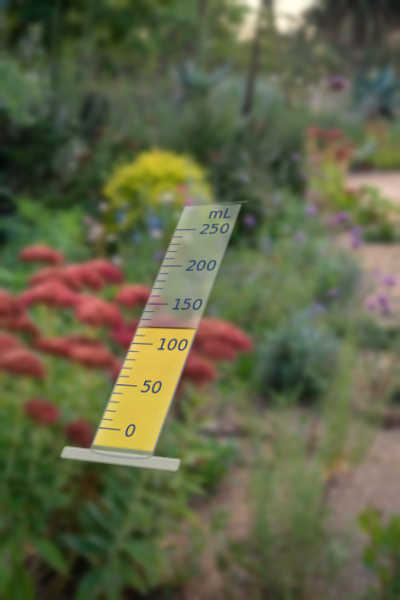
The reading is 120mL
